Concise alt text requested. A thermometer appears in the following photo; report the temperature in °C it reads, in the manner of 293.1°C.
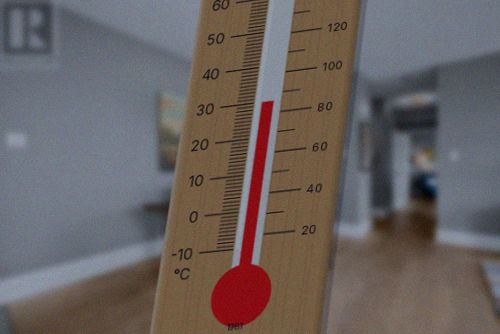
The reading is 30°C
